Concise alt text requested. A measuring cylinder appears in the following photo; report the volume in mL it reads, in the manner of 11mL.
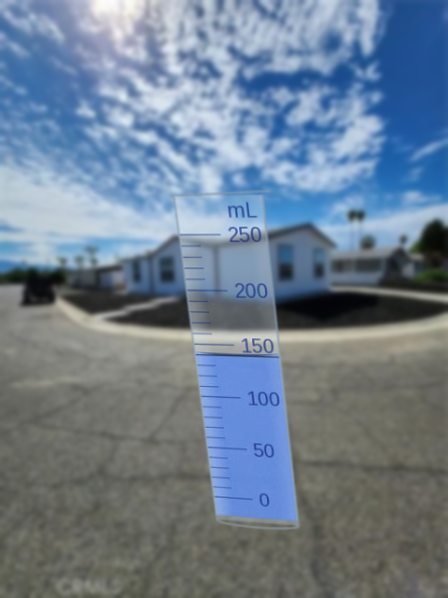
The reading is 140mL
